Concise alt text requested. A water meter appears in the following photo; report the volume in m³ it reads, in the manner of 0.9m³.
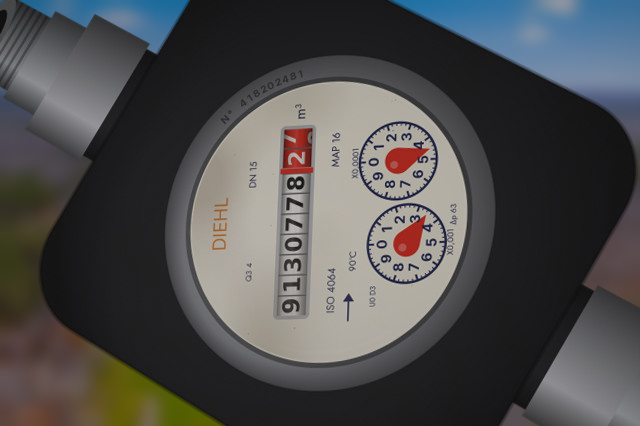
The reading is 9130778.2734m³
